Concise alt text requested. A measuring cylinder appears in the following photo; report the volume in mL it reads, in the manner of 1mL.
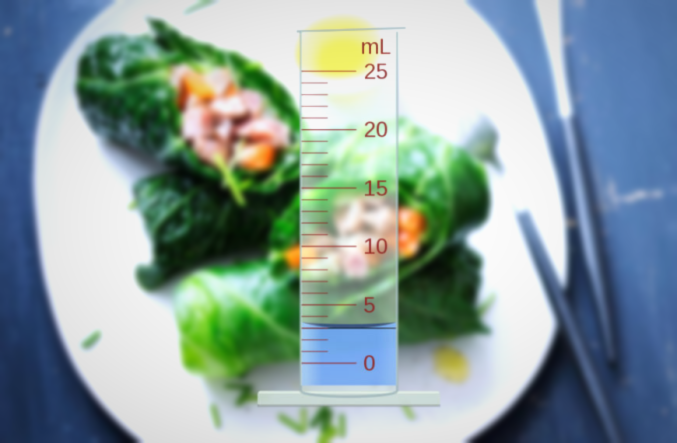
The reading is 3mL
